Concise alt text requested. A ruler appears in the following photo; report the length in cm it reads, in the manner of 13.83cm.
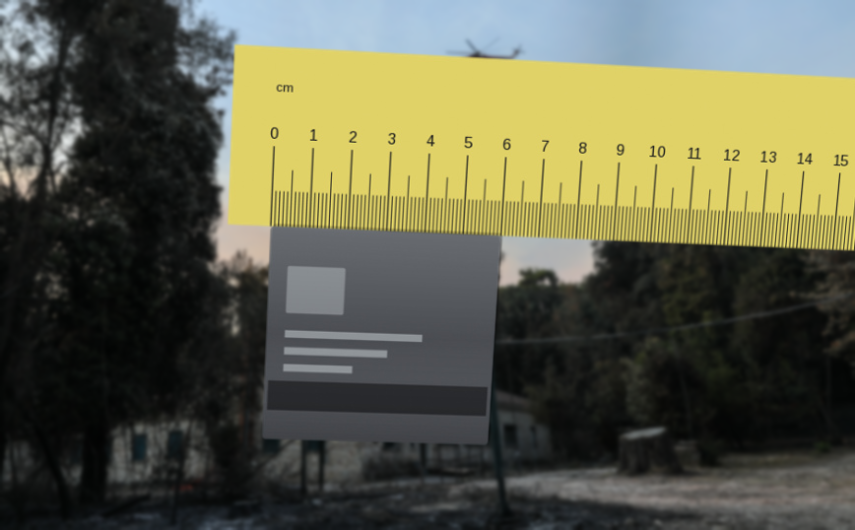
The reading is 6cm
